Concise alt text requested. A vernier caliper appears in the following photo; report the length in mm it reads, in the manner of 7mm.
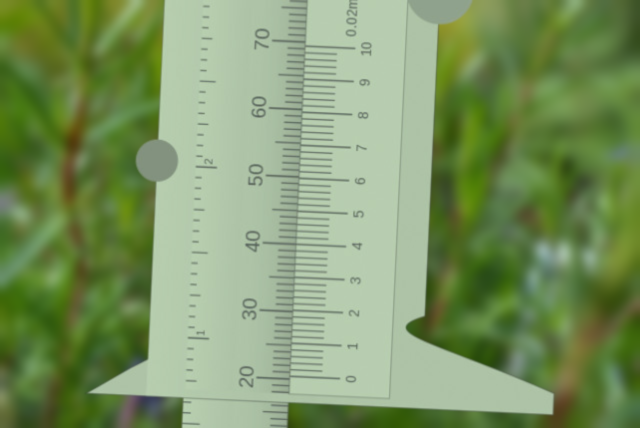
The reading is 20.4mm
